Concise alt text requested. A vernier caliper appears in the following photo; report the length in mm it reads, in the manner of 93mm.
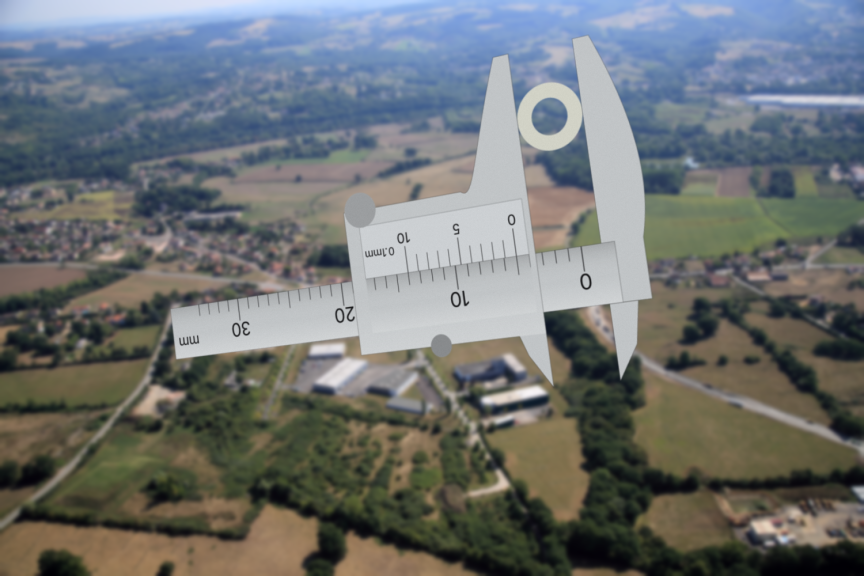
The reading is 5.0mm
